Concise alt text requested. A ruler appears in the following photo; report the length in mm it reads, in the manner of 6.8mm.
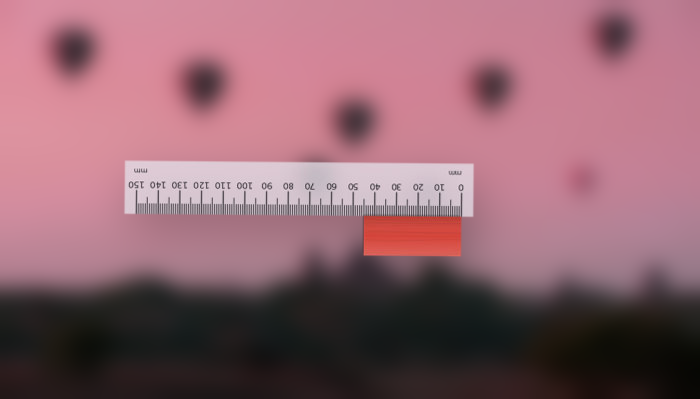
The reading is 45mm
